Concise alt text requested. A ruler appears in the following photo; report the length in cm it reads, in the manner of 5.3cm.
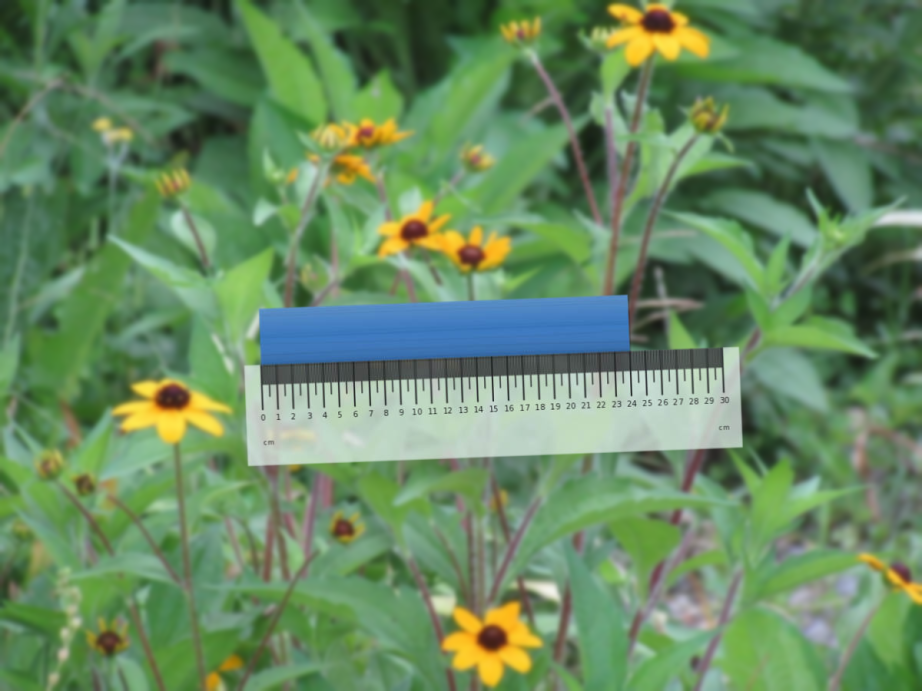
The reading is 24cm
